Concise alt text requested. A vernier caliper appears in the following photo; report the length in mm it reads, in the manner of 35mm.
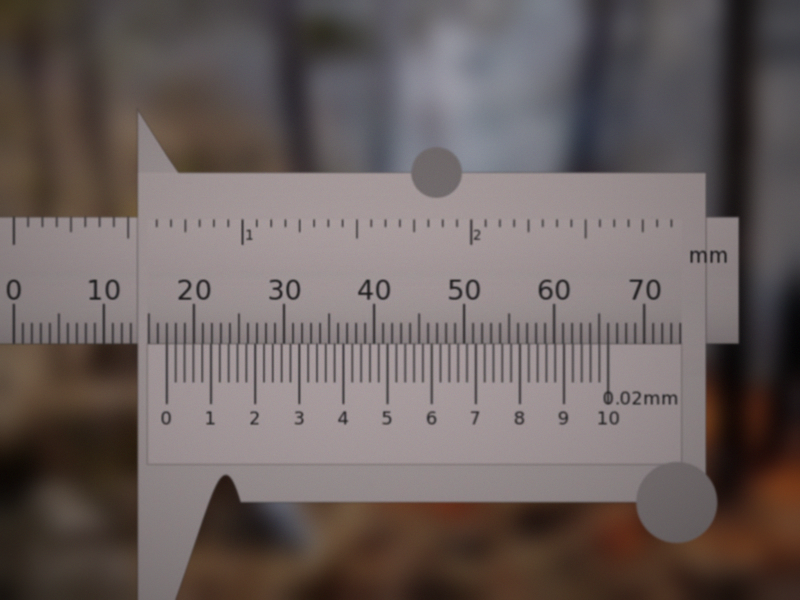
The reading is 17.0mm
